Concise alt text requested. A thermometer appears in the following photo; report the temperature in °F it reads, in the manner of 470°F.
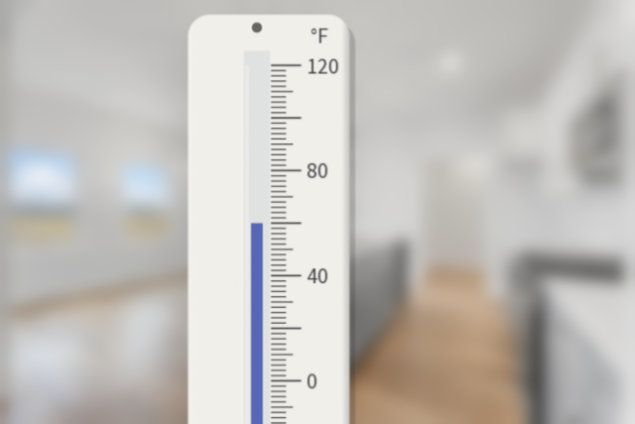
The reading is 60°F
